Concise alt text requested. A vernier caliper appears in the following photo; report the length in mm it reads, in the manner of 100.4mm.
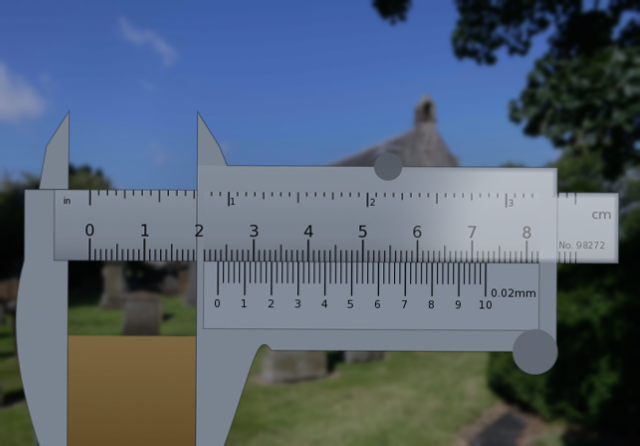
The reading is 23.5mm
